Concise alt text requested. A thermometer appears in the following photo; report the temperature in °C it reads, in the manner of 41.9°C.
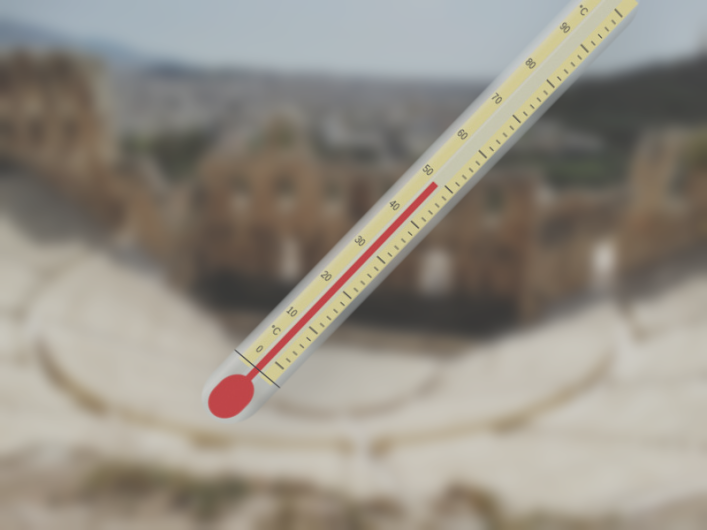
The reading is 49°C
